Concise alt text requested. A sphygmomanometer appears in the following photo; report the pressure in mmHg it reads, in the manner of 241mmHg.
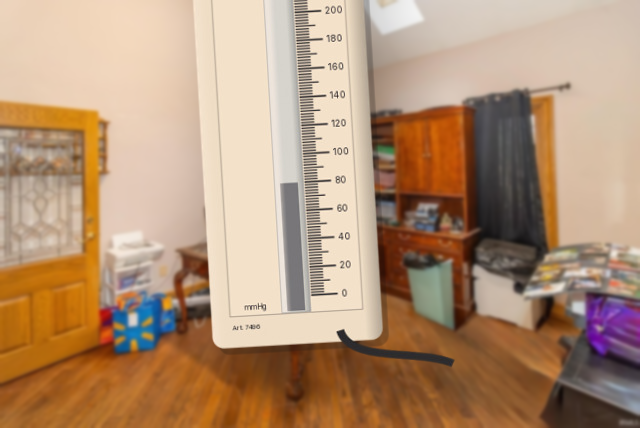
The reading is 80mmHg
